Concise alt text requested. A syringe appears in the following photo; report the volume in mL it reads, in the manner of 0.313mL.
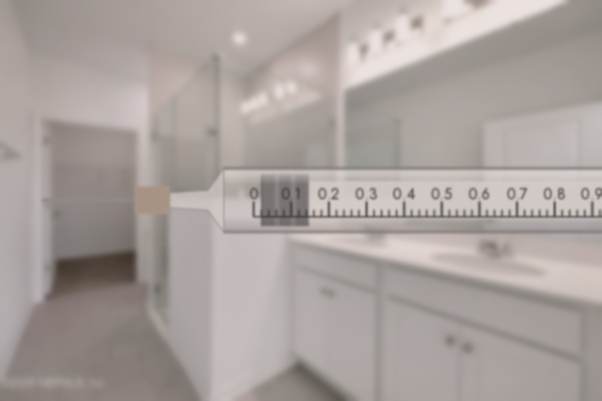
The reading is 0.02mL
